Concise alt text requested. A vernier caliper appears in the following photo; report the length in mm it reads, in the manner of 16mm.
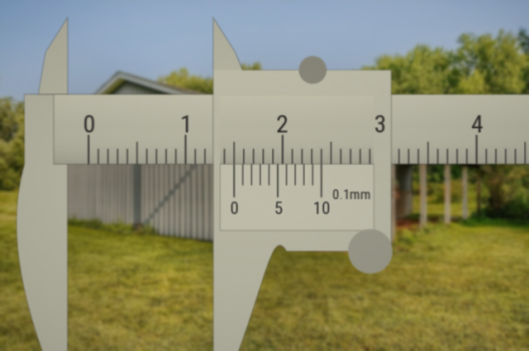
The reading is 15.0mm
